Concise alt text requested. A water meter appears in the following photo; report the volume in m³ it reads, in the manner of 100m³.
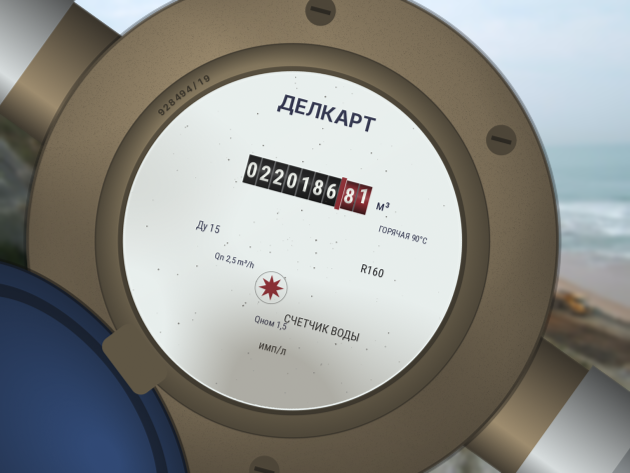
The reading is 220186.81m³
